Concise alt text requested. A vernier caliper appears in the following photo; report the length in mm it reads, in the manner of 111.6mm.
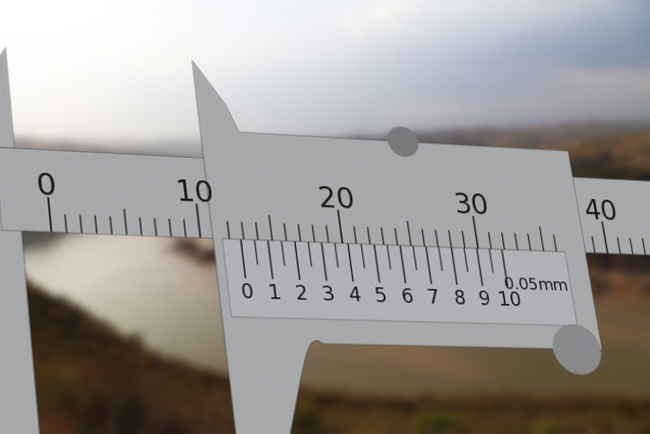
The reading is 12.8mm
